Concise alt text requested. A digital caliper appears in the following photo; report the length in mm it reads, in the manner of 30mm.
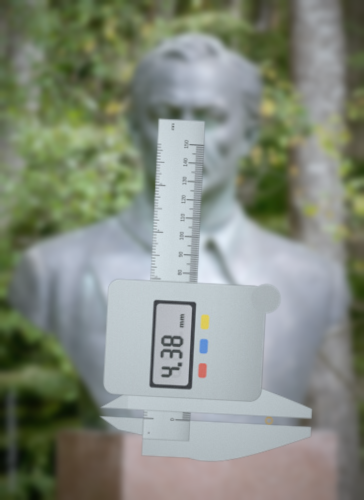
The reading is 4.38mm
